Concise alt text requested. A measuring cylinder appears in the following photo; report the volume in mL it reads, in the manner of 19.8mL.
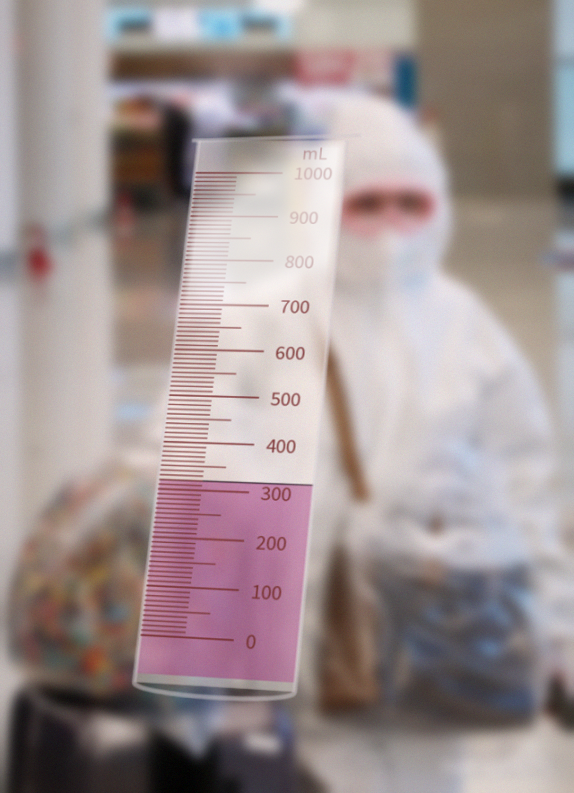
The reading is 320mL
